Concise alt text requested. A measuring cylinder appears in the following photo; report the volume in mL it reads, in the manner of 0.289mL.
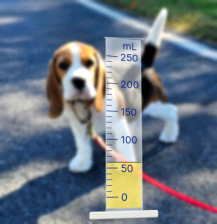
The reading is 60mL
